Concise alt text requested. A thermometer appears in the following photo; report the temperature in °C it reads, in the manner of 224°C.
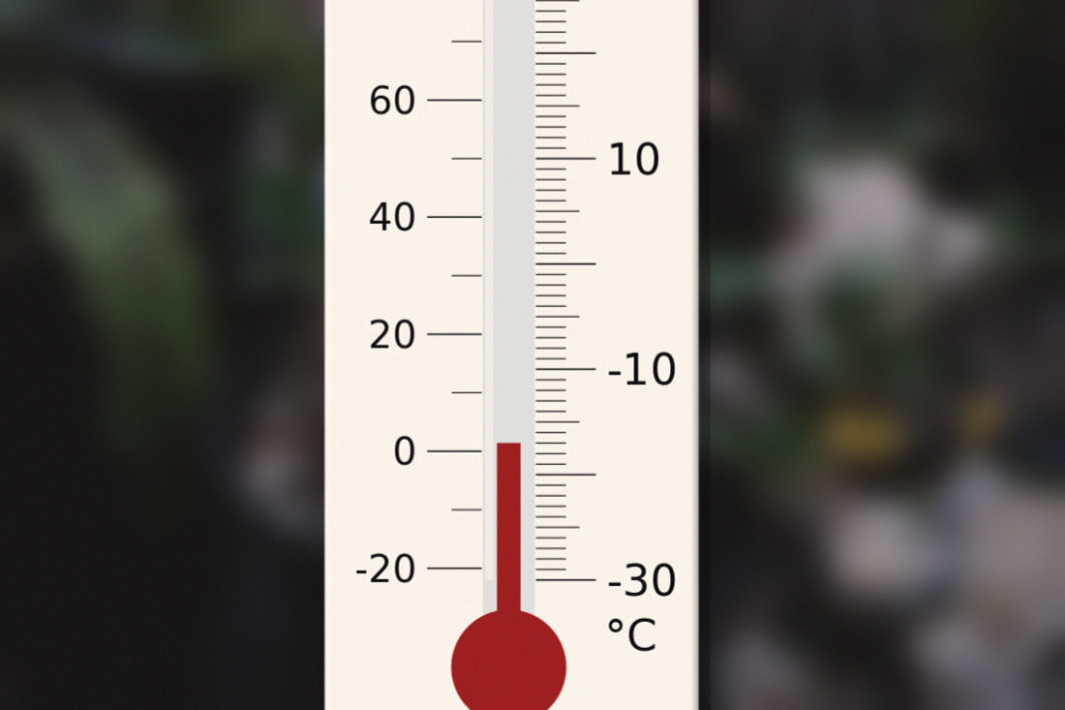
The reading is -17°C
